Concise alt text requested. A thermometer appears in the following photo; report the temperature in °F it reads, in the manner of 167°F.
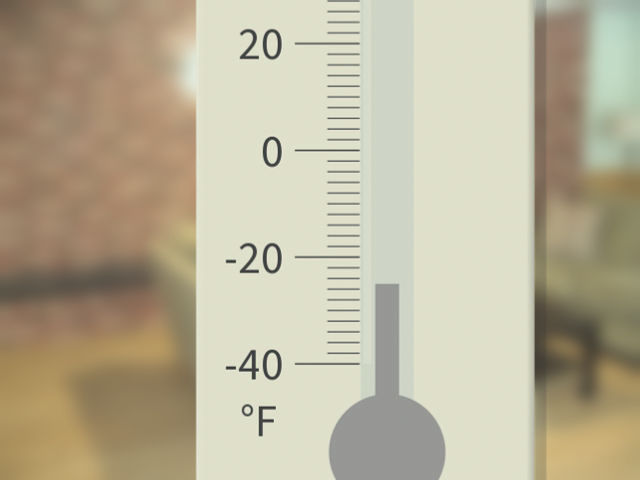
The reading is -25°F
